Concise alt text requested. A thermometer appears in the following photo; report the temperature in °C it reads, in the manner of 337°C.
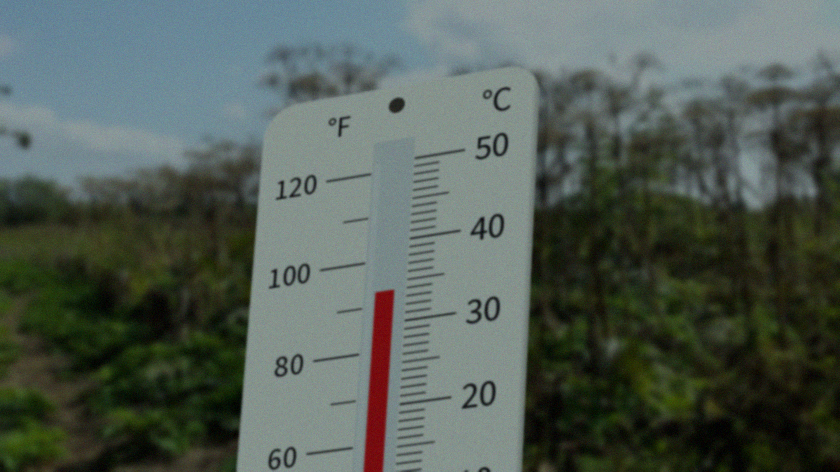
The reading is 34°C
